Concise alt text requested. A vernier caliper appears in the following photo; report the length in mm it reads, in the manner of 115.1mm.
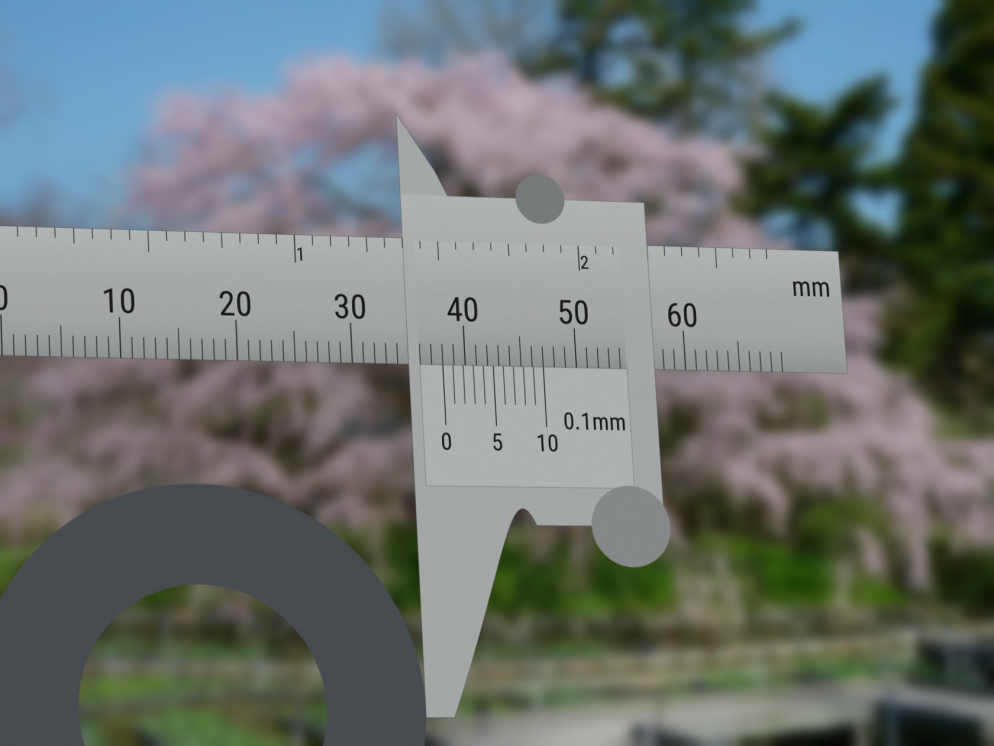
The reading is 38.0mm
